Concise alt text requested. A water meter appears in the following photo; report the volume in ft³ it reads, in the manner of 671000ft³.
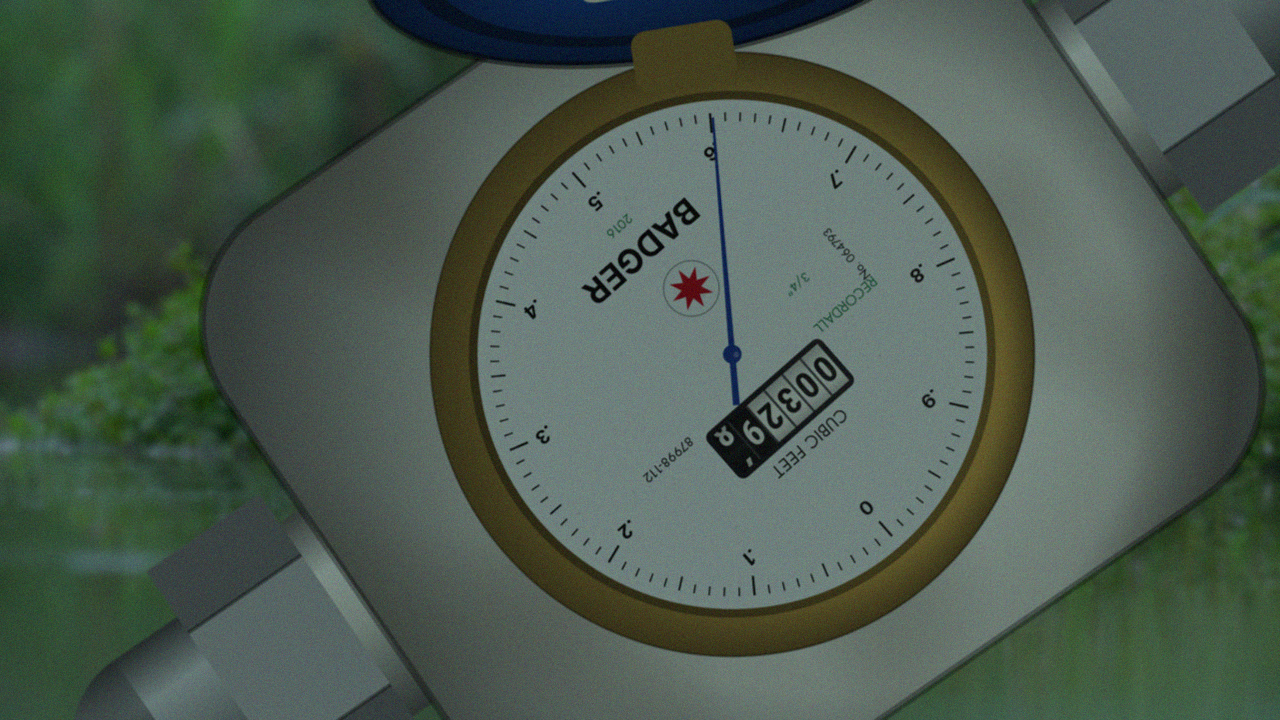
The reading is 3297.60ft³
